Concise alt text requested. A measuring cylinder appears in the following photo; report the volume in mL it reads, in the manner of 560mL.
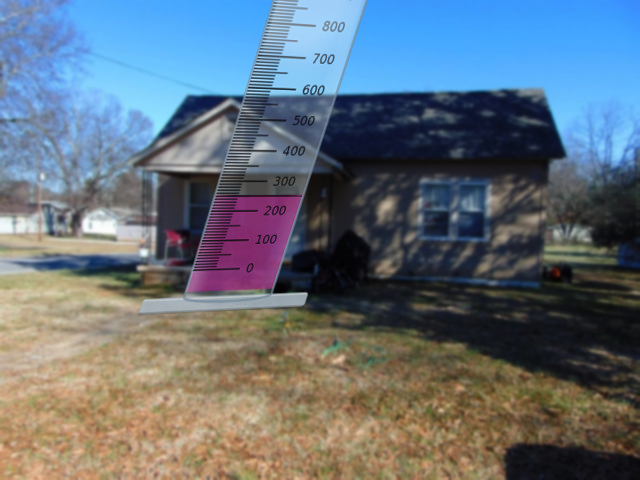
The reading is 250mL
